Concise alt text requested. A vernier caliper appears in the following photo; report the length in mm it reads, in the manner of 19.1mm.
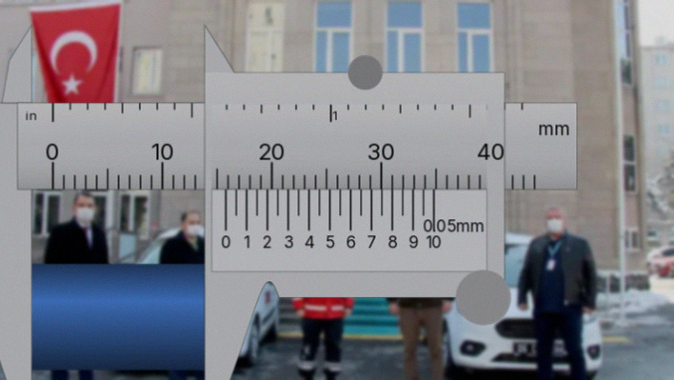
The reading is 15.8mm
